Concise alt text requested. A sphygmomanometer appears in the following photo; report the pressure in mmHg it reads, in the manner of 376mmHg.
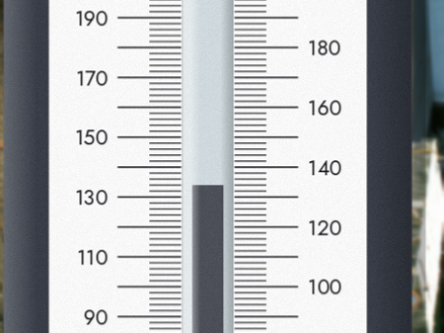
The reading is 134mmHg
